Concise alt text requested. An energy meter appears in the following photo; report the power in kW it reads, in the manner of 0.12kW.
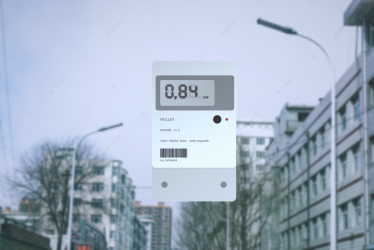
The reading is 0.84kW
